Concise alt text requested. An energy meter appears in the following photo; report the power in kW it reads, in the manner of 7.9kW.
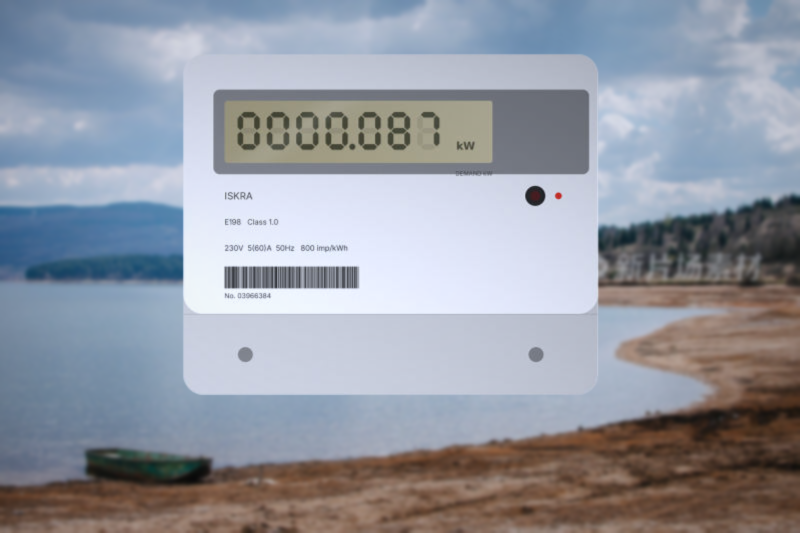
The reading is 0.087kW
